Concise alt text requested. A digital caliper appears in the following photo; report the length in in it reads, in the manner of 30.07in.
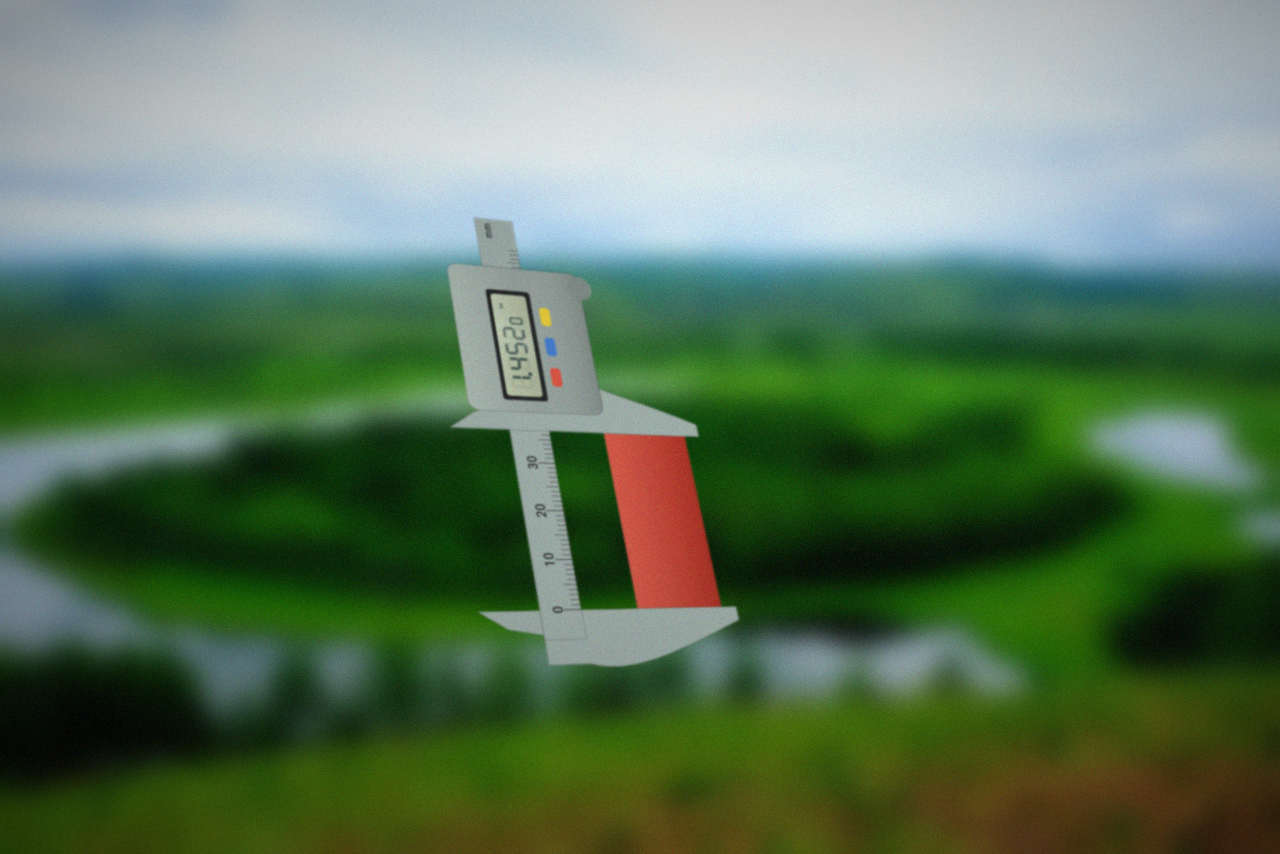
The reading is 1.4520in
